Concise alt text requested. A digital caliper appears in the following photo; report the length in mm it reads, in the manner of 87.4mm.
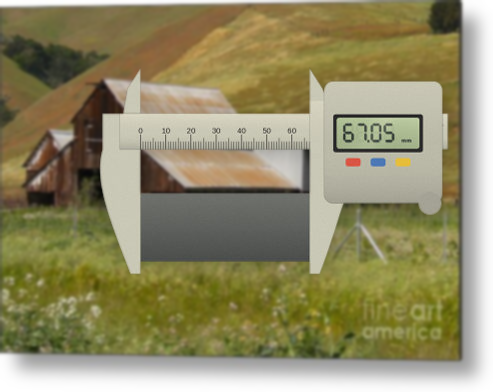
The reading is 67.05mm
